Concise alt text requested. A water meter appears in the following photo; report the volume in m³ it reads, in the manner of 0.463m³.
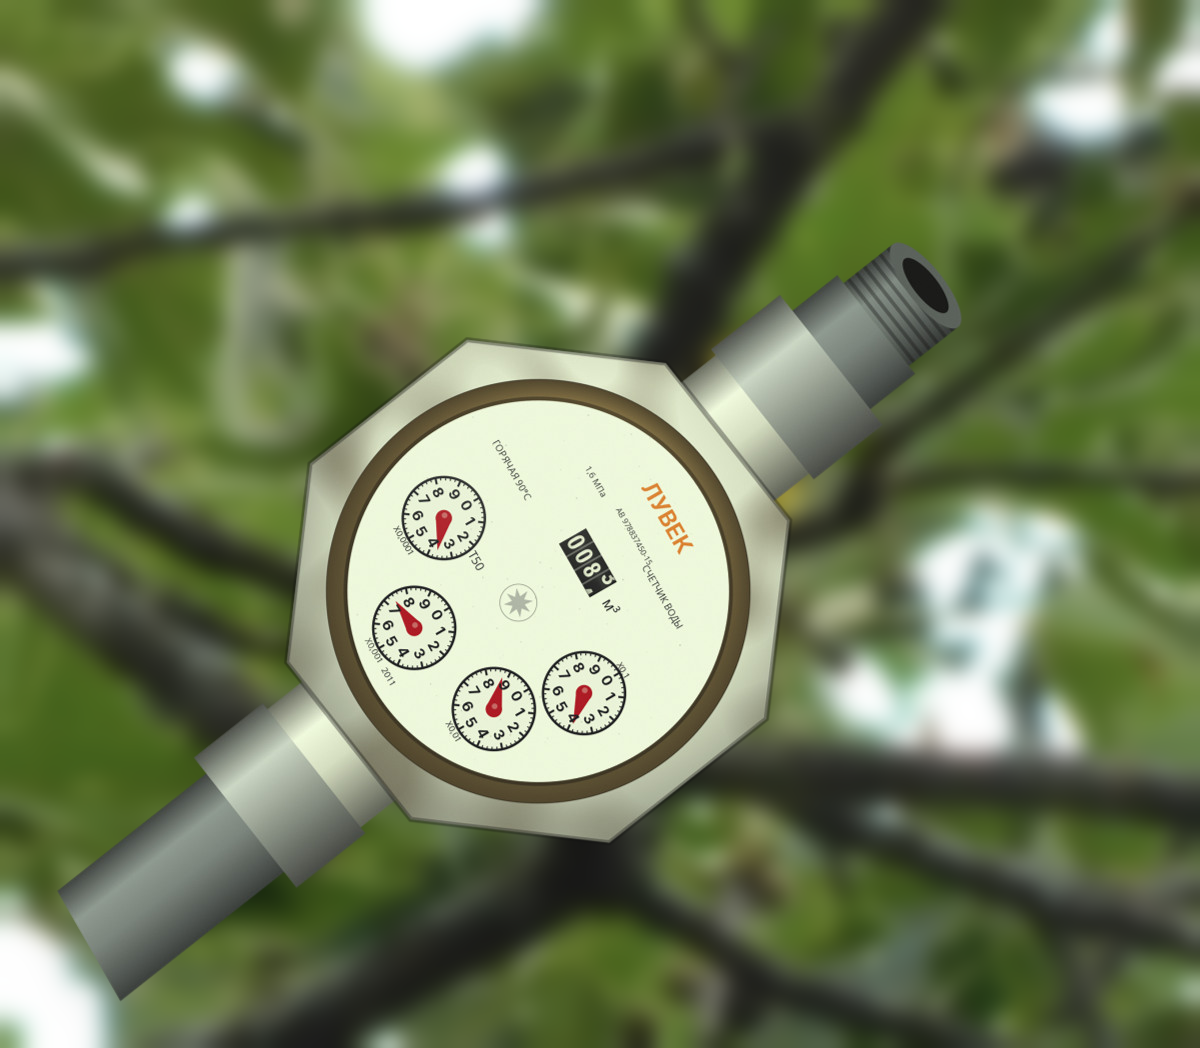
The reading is 83.3873m³
